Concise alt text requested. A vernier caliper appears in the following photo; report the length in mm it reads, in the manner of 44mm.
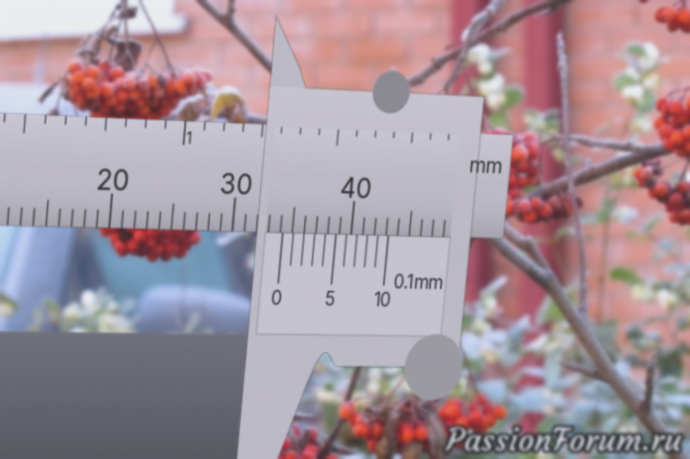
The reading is 34.2mm
